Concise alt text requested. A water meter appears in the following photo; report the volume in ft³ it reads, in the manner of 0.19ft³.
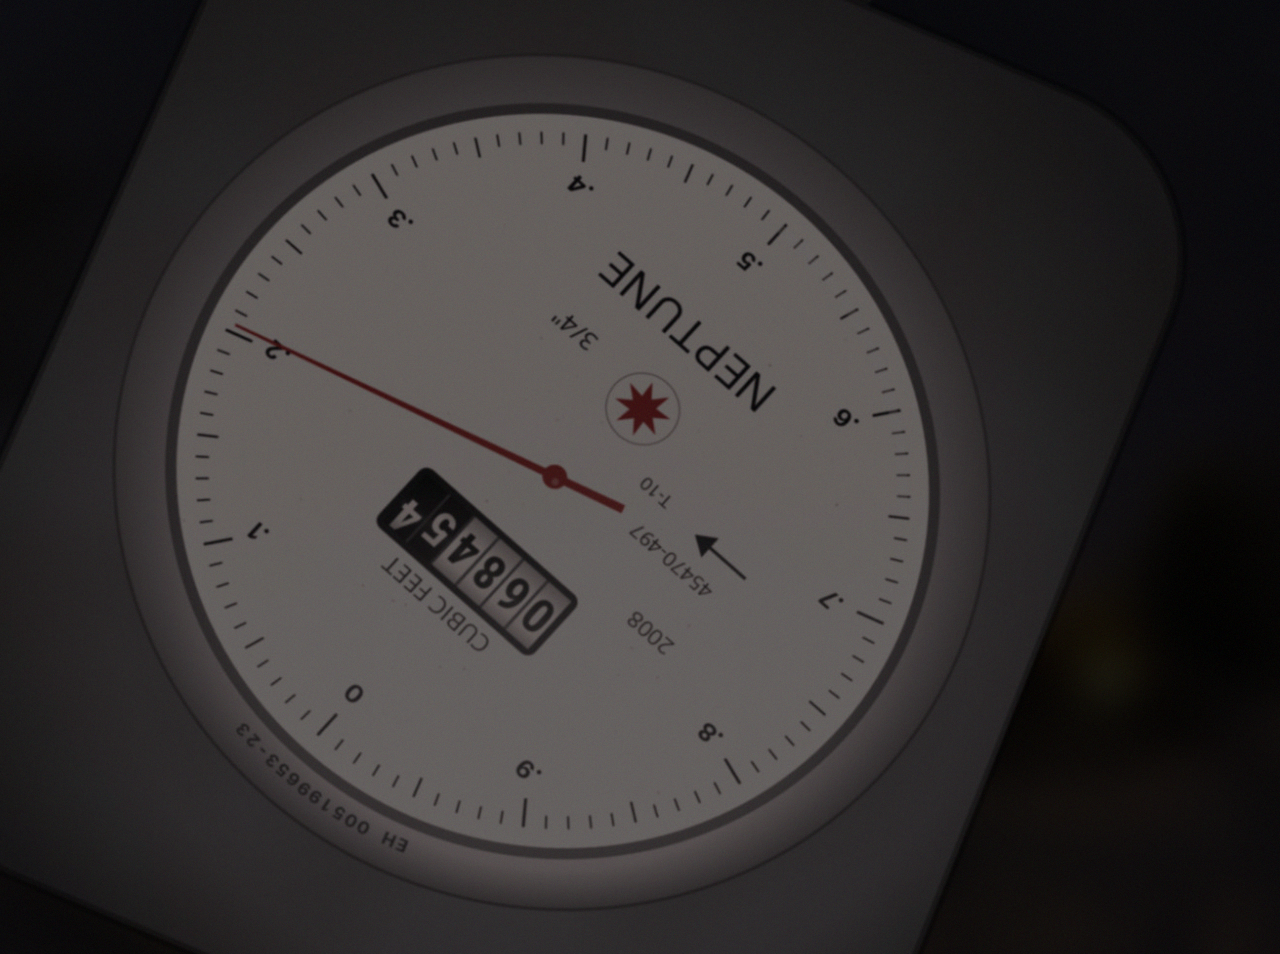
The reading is 68454.20ft³
